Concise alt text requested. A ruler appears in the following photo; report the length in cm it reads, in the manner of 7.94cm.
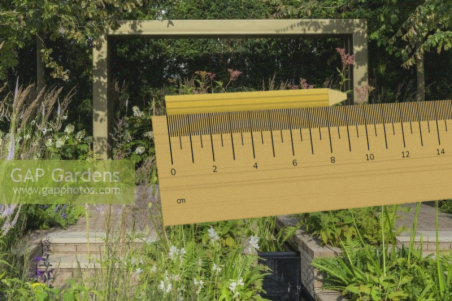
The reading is 9.5cm
